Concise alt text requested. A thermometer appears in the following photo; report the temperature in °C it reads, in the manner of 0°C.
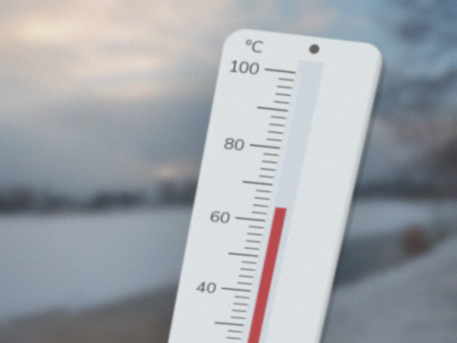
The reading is 64°C
